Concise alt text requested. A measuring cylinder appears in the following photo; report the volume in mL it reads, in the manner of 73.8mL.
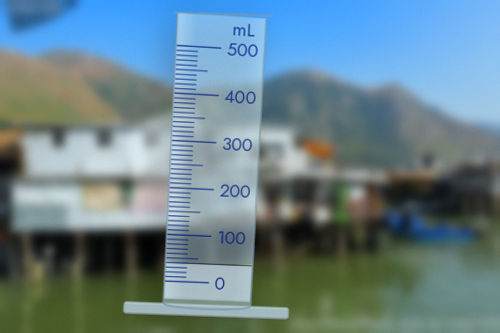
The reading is 40mL
